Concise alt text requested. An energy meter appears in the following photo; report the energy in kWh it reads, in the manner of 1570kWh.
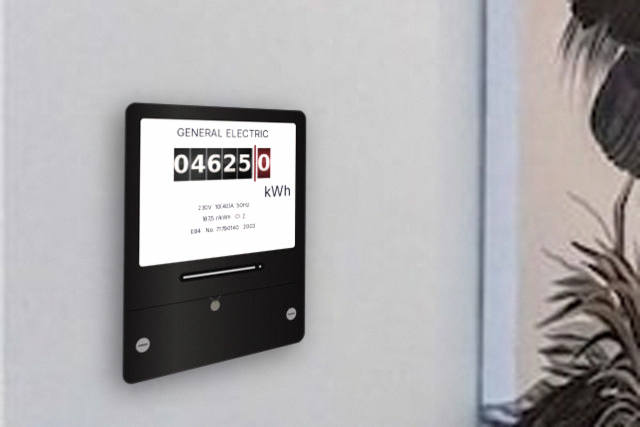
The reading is 4625.0kWh
